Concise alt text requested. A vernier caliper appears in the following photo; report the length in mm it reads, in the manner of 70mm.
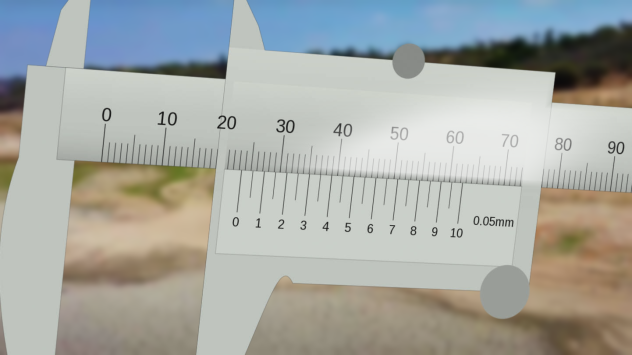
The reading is 23.4mm
